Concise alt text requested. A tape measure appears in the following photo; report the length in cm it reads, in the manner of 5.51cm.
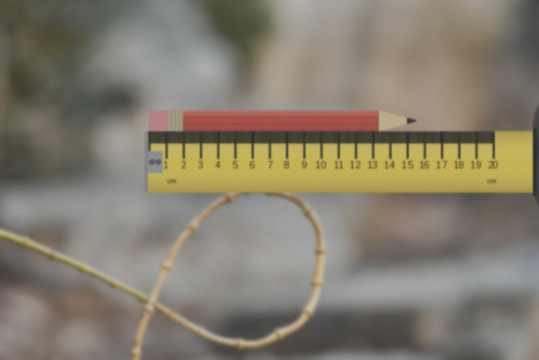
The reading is 15.5cm
